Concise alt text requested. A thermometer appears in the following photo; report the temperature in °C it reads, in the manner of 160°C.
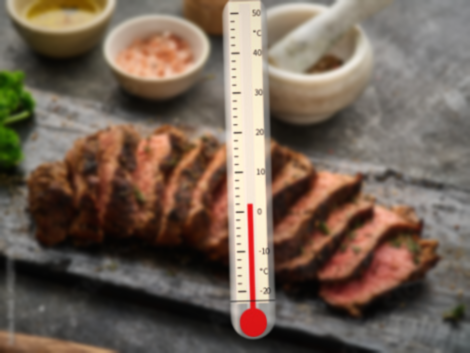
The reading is 2°C
